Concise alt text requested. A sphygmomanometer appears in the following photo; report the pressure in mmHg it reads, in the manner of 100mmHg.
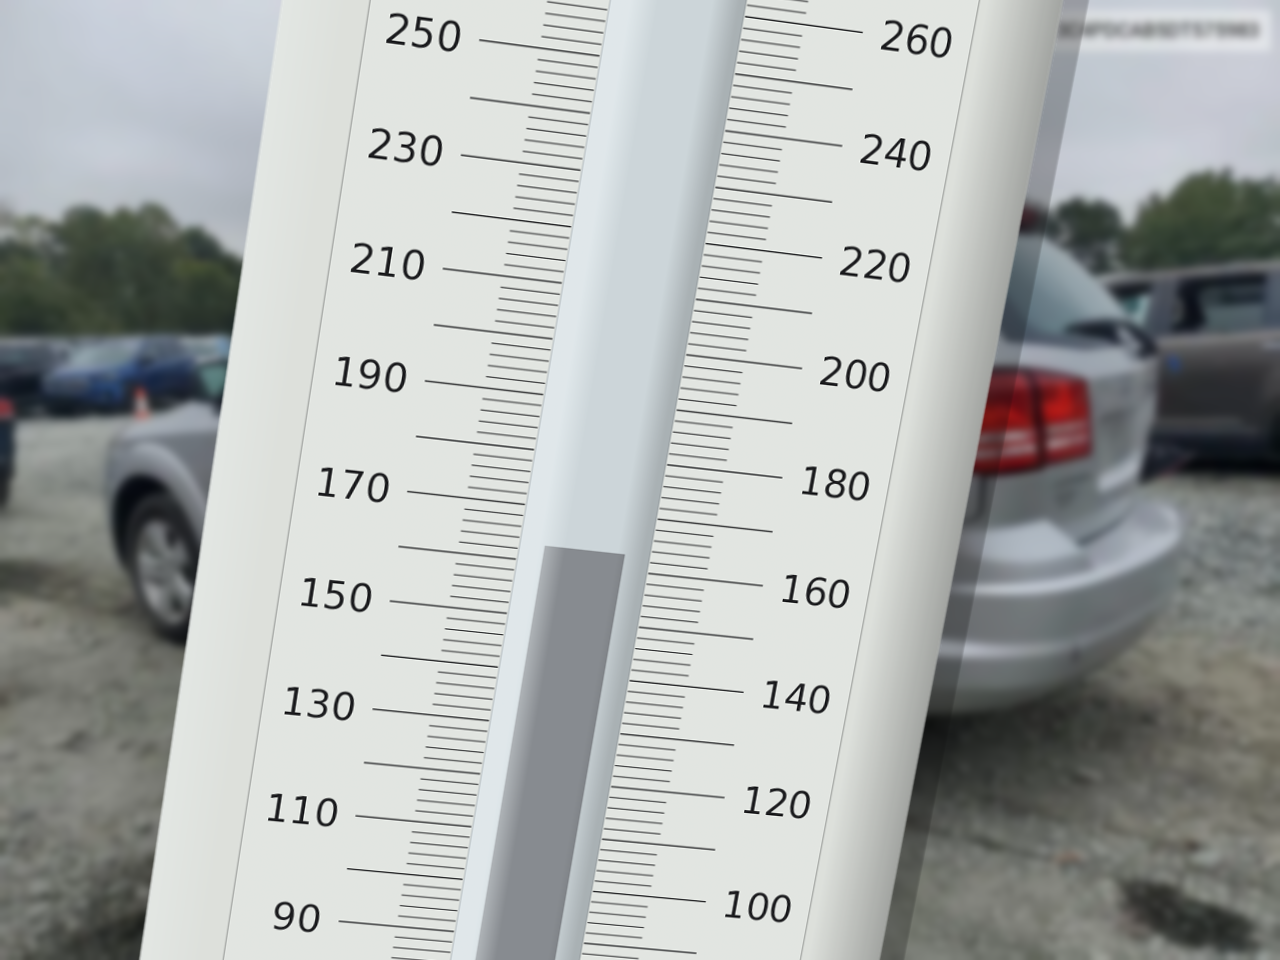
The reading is 163mmHg
